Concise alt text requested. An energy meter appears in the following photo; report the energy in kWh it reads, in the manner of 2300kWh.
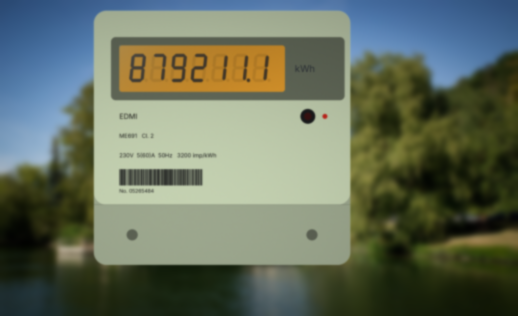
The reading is 879211.1kWh
